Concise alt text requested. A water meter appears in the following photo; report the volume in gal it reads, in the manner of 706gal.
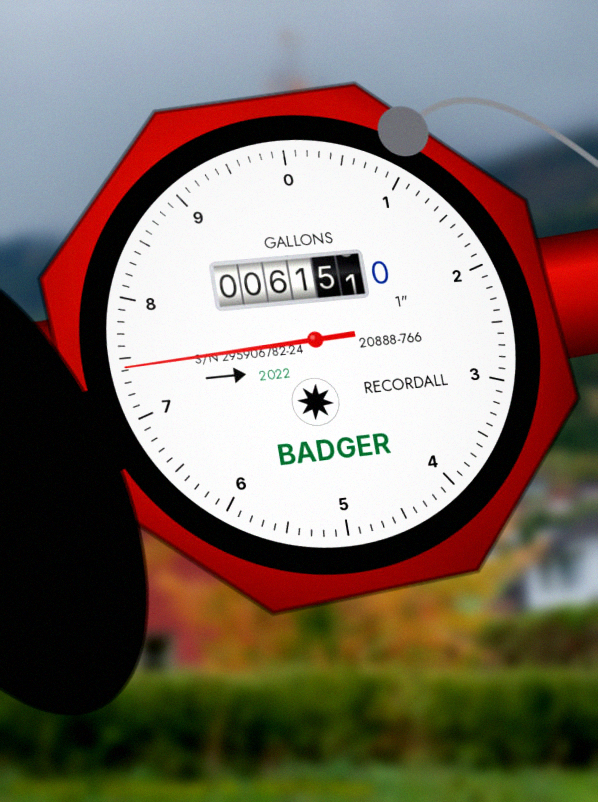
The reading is 61507.4gal
